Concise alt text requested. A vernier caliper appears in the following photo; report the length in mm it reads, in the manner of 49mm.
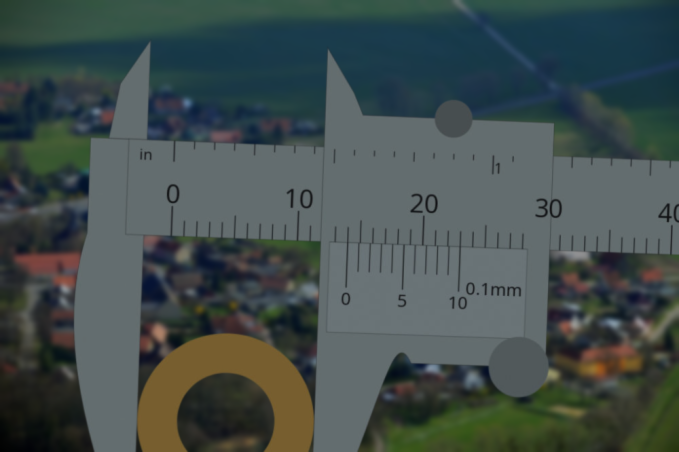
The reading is 14.0mm
